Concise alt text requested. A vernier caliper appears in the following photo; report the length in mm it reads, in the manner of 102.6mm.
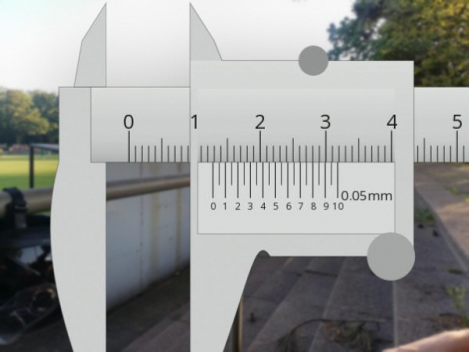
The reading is 12.8mm
